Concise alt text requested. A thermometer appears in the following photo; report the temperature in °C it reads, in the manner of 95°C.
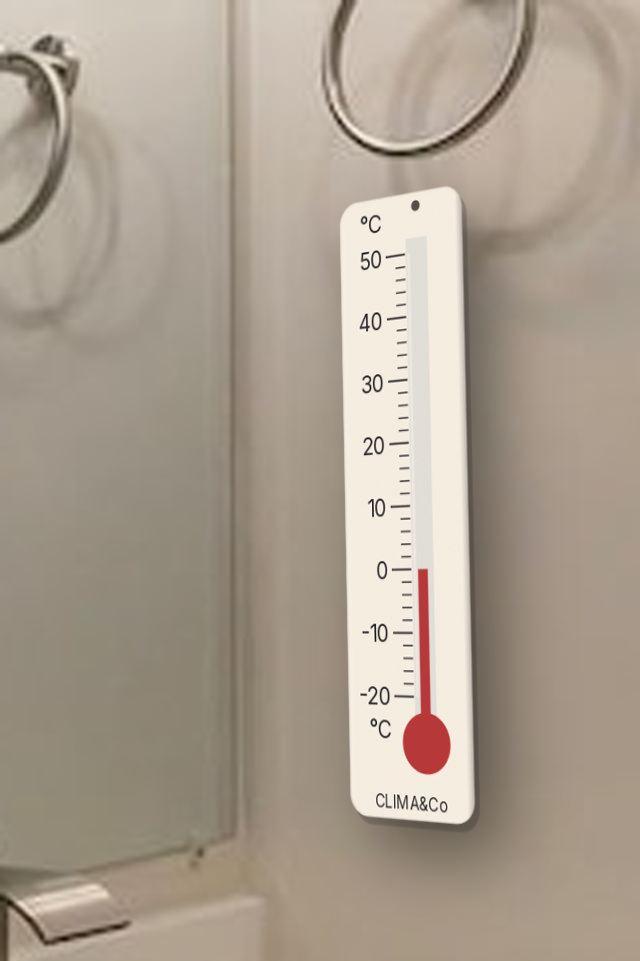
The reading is 0°C
